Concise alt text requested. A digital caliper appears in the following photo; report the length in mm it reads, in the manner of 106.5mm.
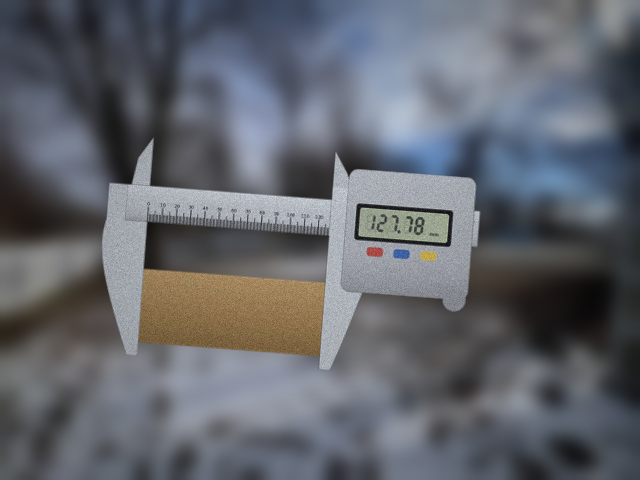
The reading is 127.78mm
